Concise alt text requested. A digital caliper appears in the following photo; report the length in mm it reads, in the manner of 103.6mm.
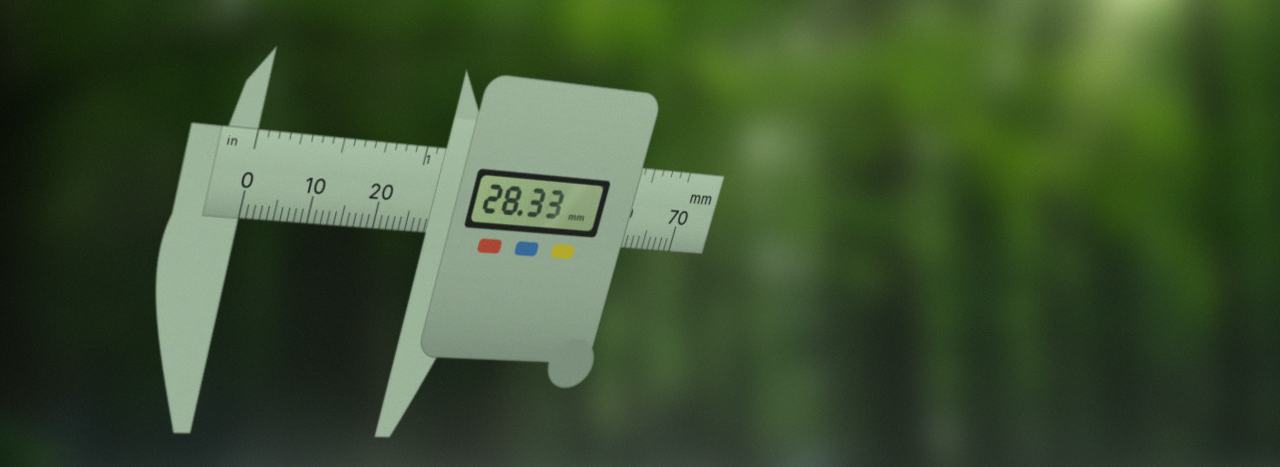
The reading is 28.33mm
